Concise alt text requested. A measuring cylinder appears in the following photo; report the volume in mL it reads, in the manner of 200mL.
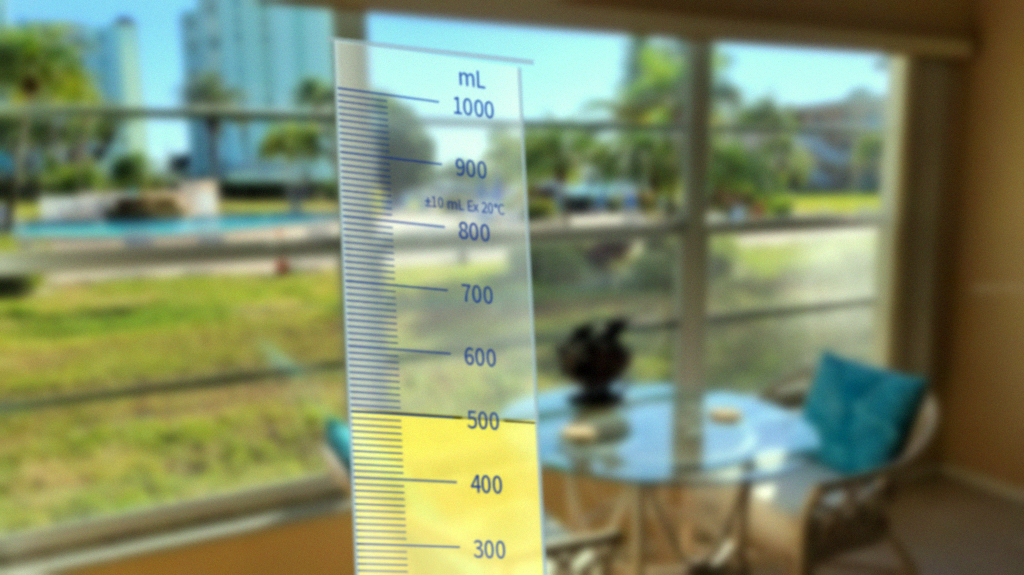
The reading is 500mL
